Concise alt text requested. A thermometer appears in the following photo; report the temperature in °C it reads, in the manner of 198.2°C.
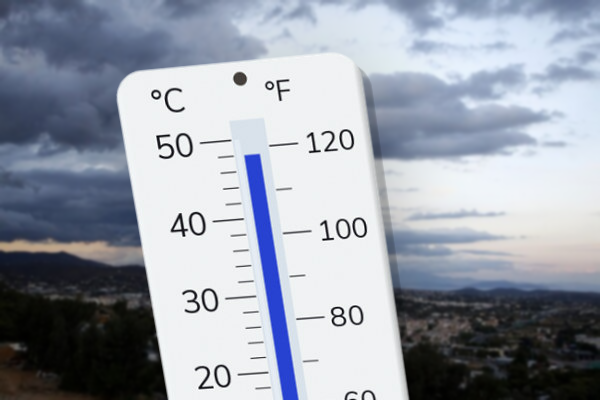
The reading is 48°C
